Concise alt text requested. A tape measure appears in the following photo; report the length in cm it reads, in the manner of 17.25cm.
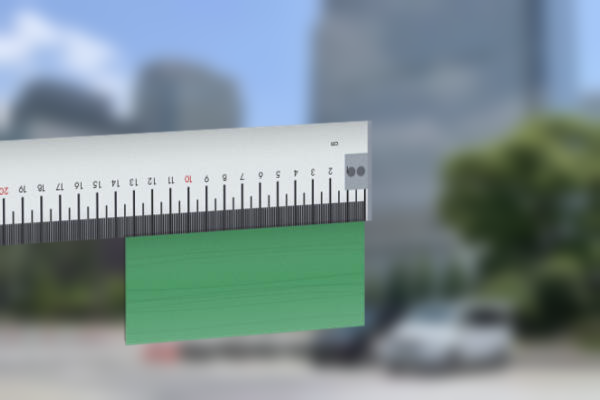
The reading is 13.5cm
